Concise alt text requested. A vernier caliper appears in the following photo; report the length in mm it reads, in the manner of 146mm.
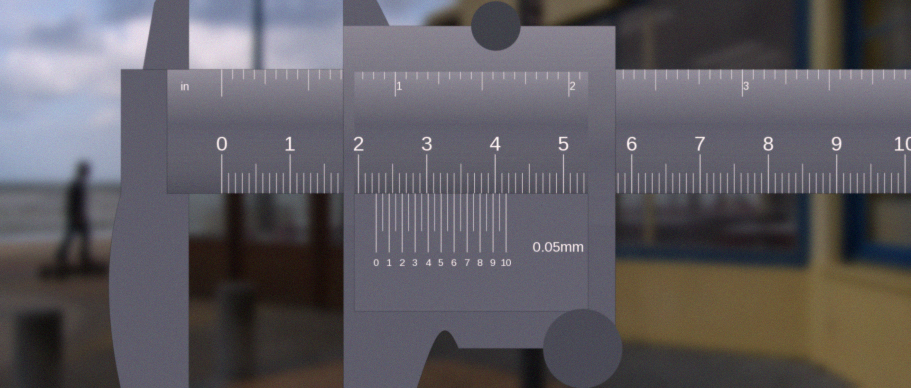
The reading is 22.6mm
